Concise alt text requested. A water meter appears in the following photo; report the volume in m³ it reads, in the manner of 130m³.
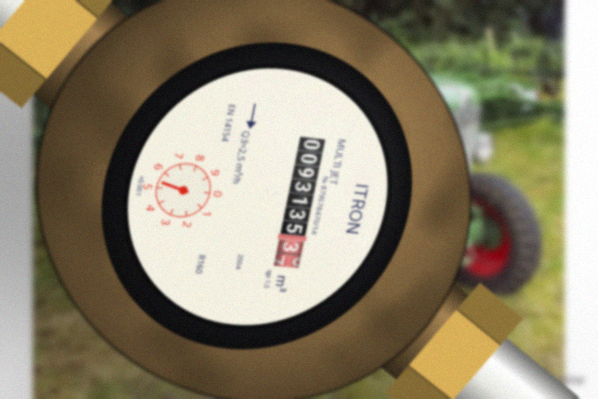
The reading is 93135.365m³
